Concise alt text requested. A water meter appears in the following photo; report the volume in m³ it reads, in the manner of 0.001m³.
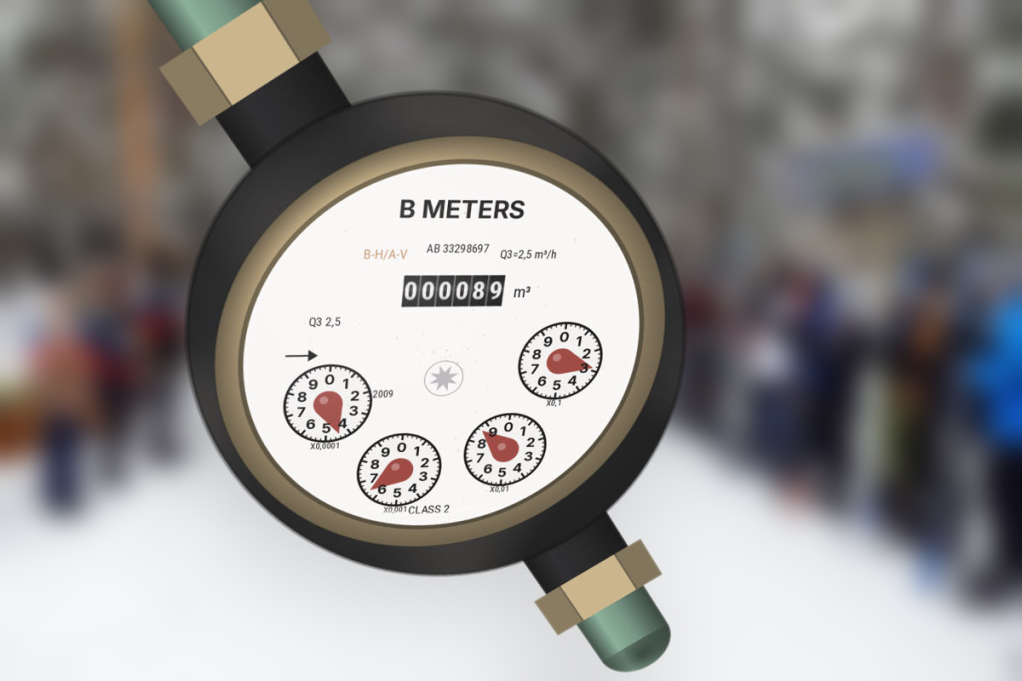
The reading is 89.2864m³
